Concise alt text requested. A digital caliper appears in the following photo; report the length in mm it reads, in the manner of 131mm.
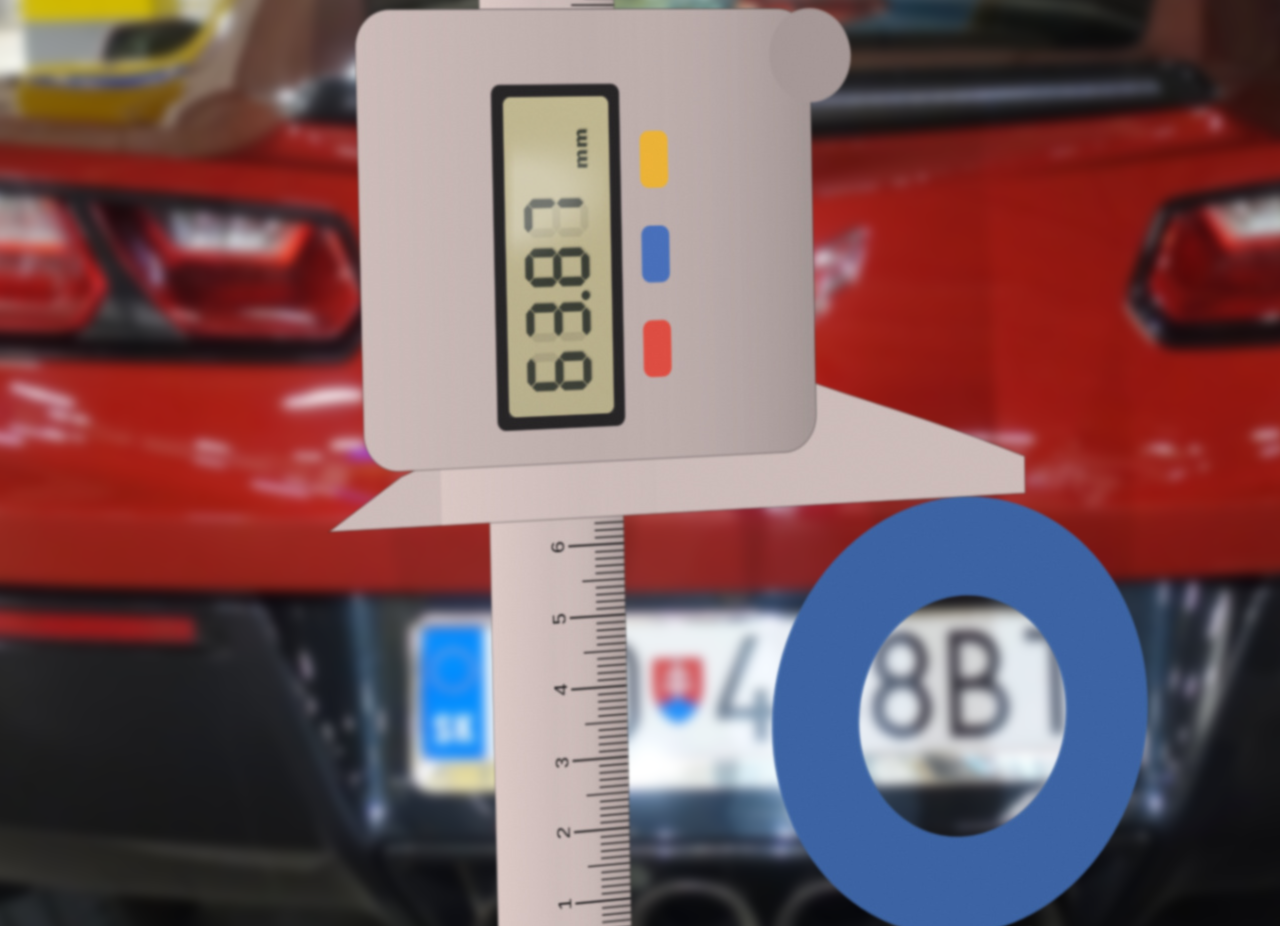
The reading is 63.87mm
